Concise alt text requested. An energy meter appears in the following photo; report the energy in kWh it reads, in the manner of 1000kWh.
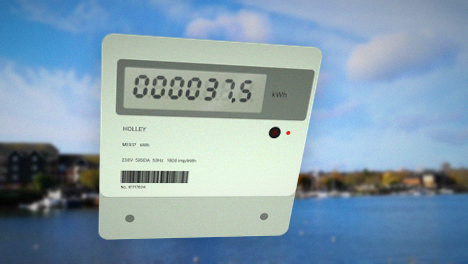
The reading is 37.5kWh
